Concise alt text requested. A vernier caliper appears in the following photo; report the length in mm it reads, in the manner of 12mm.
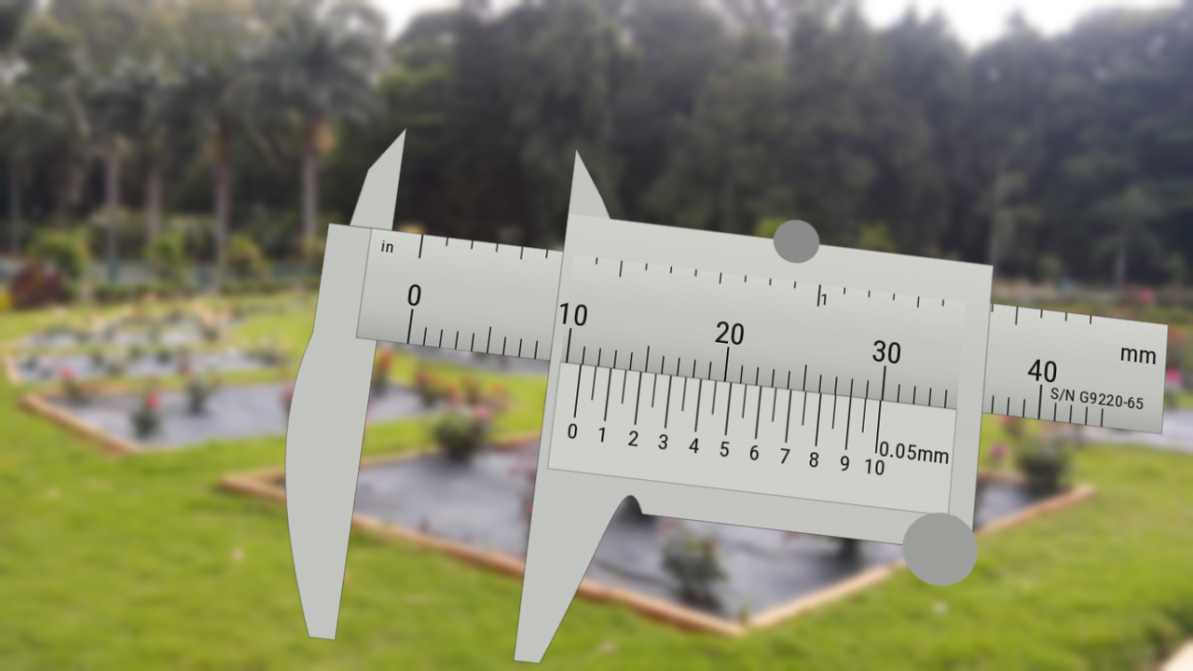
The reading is 10.9mm
